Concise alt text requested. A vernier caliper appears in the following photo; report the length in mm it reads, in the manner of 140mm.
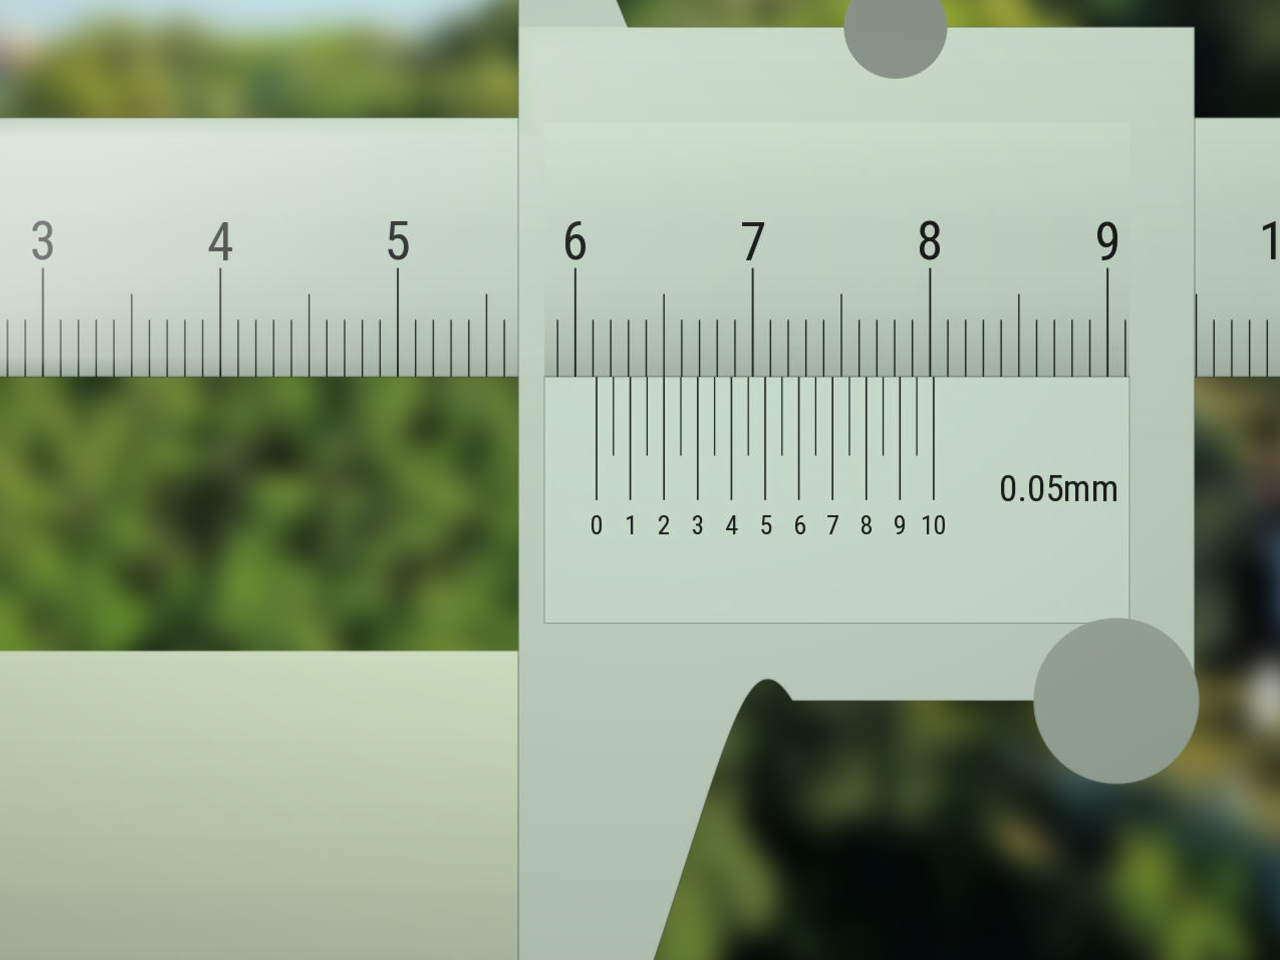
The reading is 61.2mm
